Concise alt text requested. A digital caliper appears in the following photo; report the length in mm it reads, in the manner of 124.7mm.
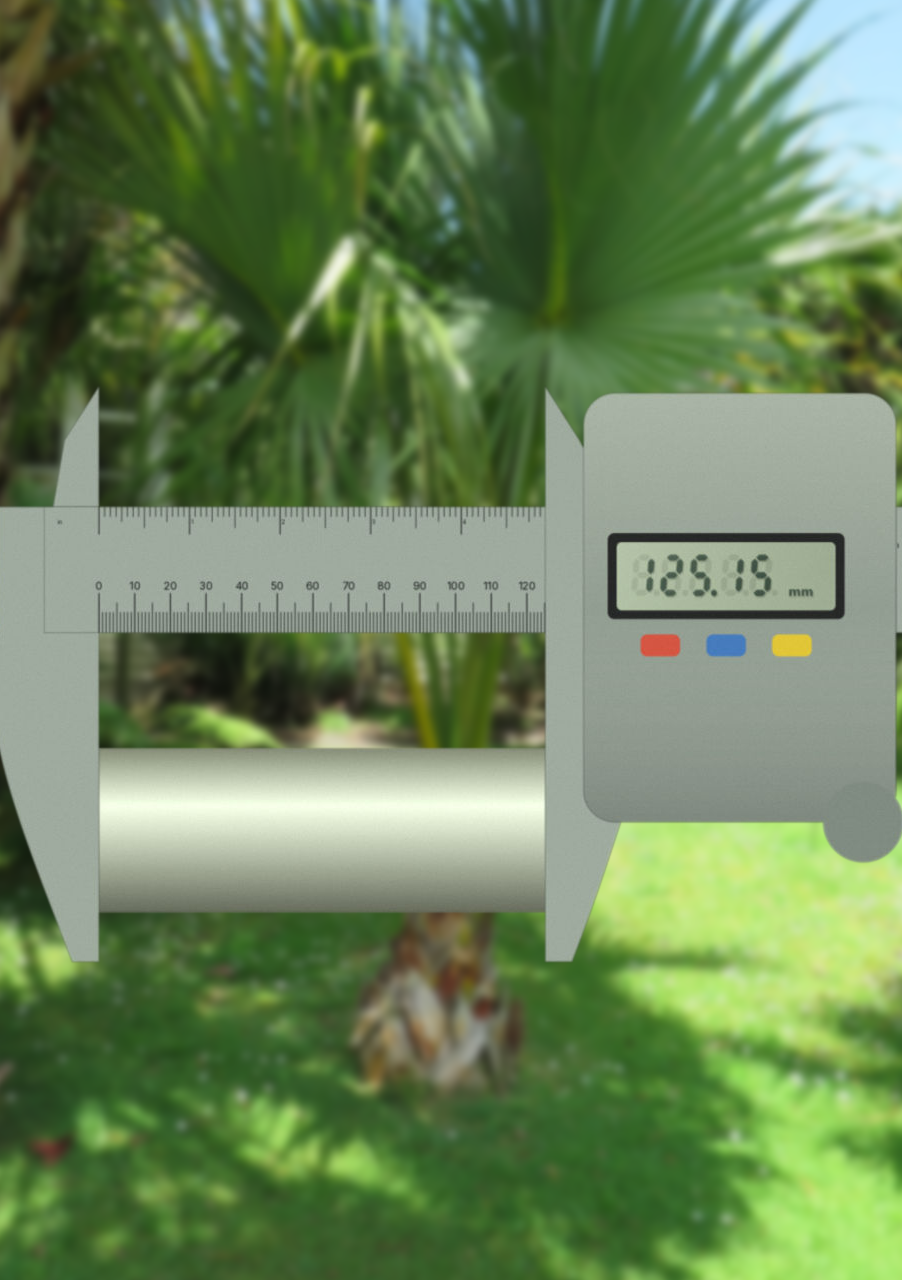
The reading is 125.15mm
